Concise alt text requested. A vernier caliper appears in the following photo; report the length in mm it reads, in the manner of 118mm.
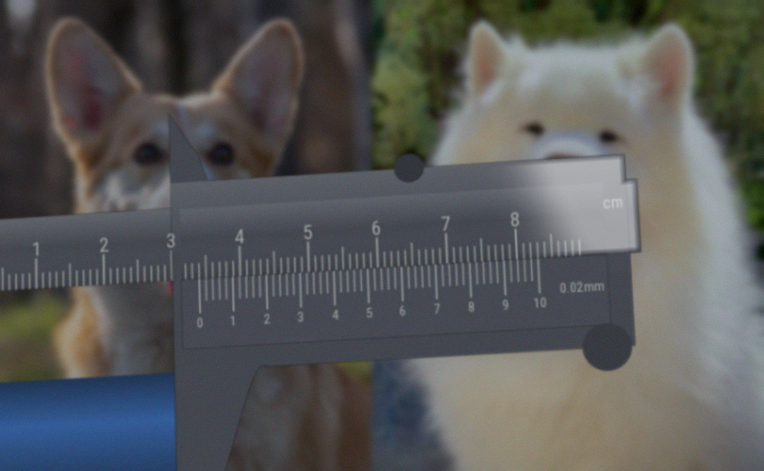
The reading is 34.0mm
